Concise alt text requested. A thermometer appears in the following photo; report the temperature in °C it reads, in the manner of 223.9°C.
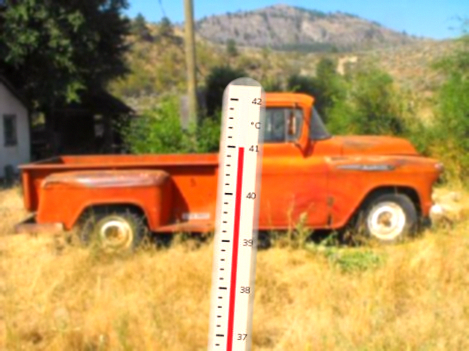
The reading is 41°C
